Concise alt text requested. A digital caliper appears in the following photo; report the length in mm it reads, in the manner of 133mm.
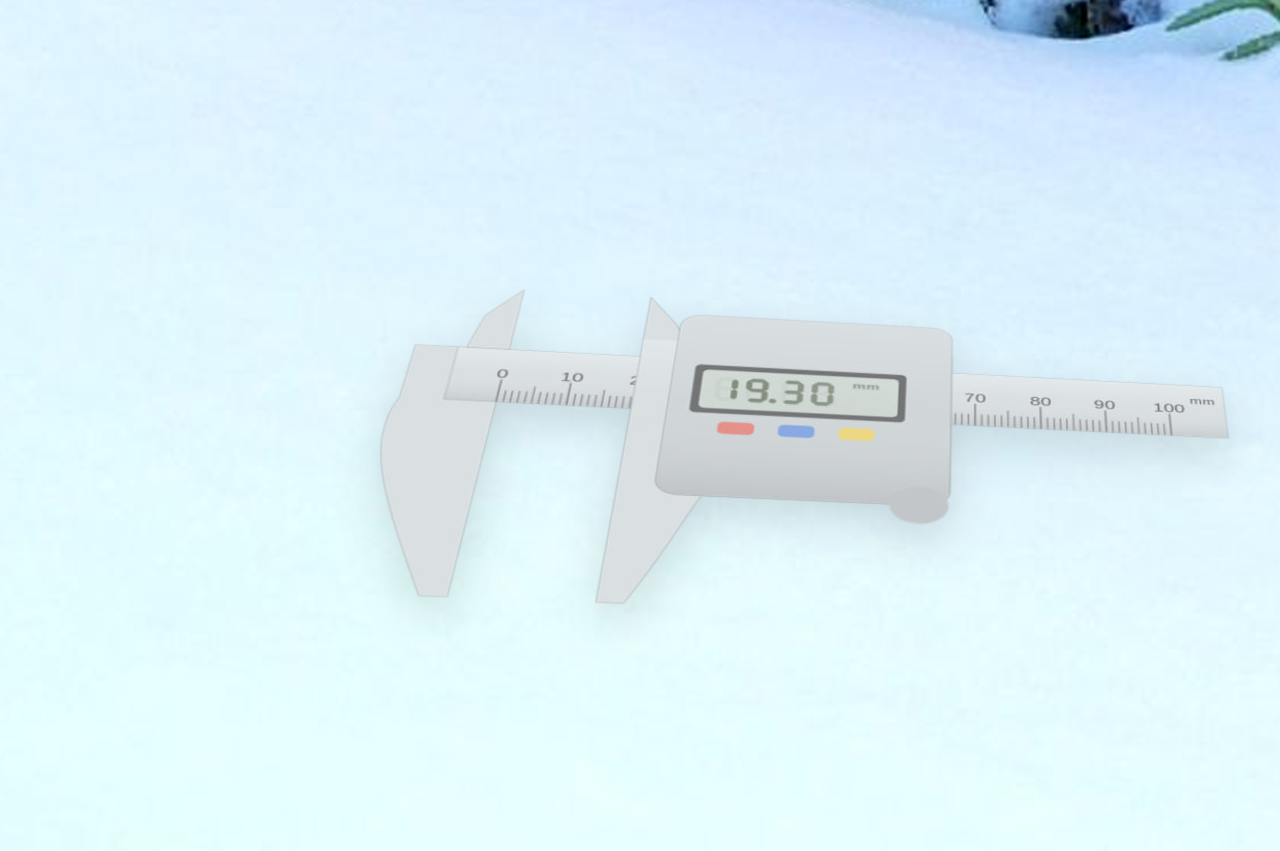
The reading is 19.30mm
